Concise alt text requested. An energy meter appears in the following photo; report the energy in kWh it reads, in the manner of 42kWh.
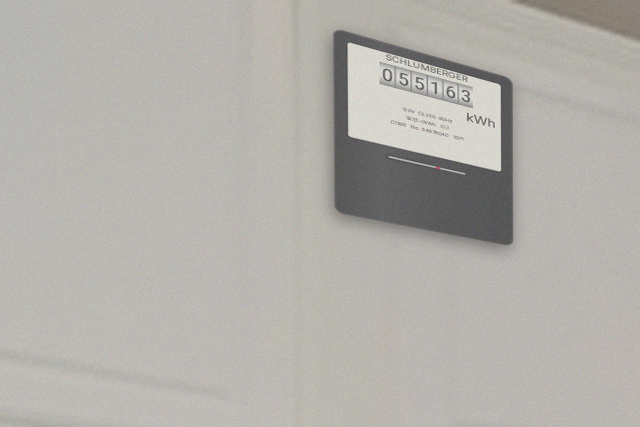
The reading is 55163kWh
